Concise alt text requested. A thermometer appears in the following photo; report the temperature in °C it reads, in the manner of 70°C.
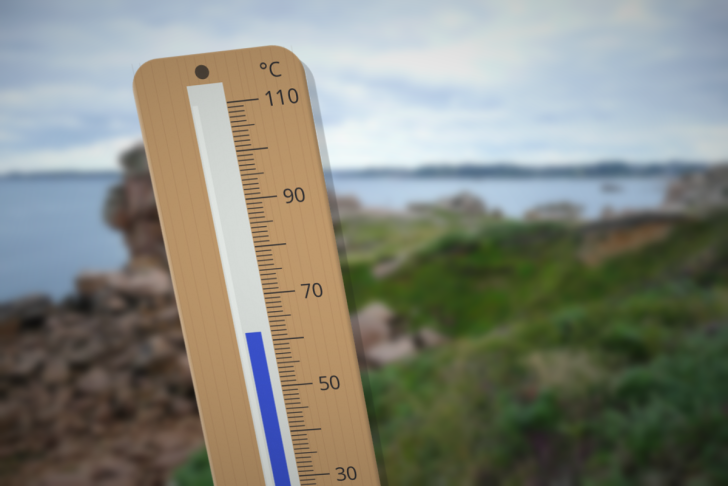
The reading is 62°C
